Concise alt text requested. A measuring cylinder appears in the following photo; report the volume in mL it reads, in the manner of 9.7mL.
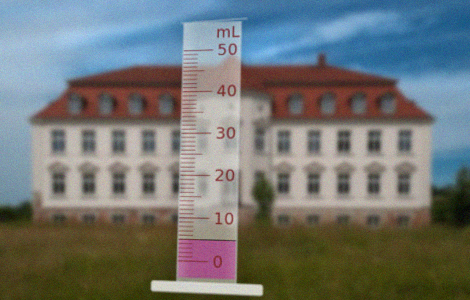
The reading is 5mL
